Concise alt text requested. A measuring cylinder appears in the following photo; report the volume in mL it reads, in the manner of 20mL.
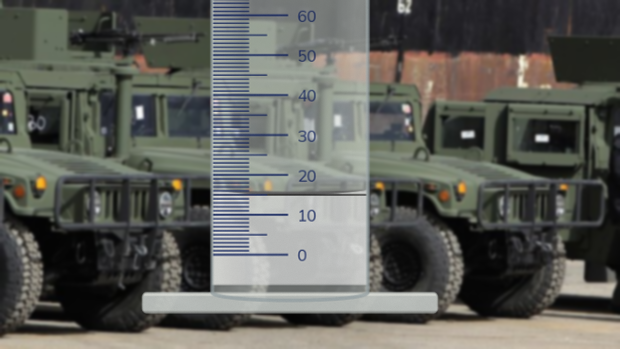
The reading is 15mL
